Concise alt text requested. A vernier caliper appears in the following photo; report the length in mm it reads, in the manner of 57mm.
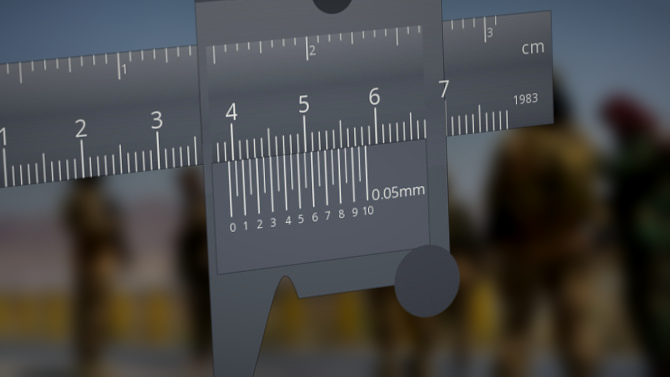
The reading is 39.4mm
